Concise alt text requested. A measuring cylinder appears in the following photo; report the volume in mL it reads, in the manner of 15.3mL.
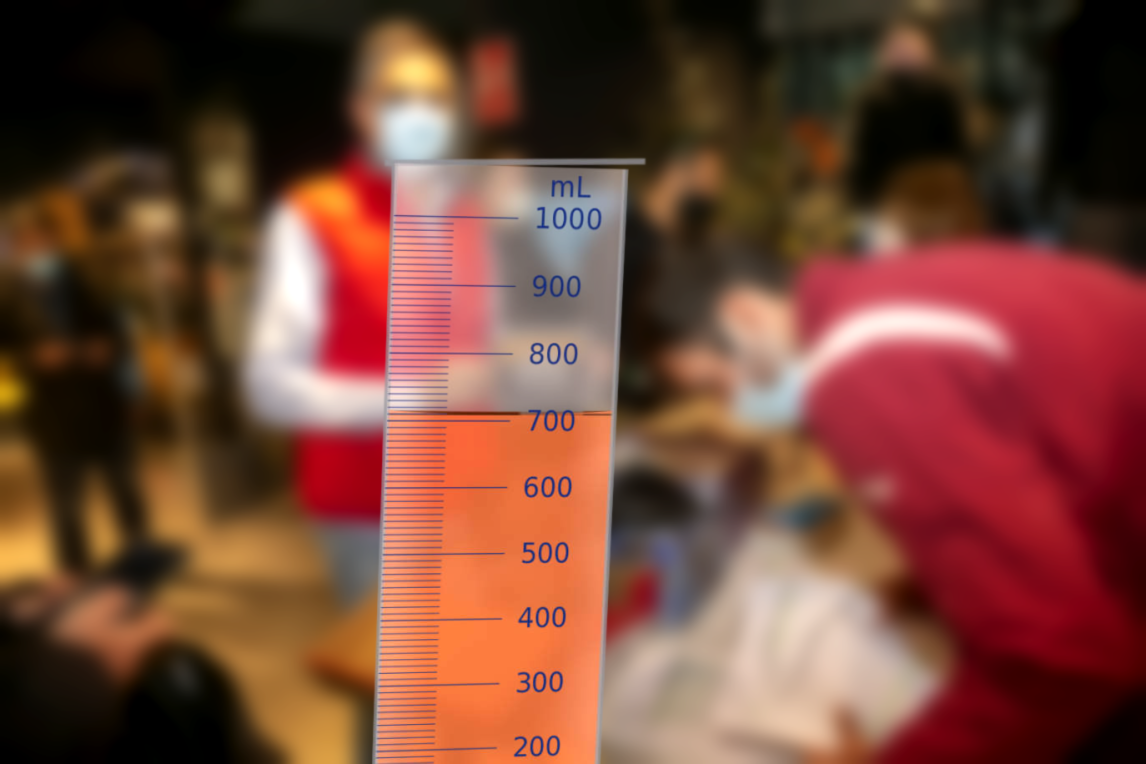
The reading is 710mL
